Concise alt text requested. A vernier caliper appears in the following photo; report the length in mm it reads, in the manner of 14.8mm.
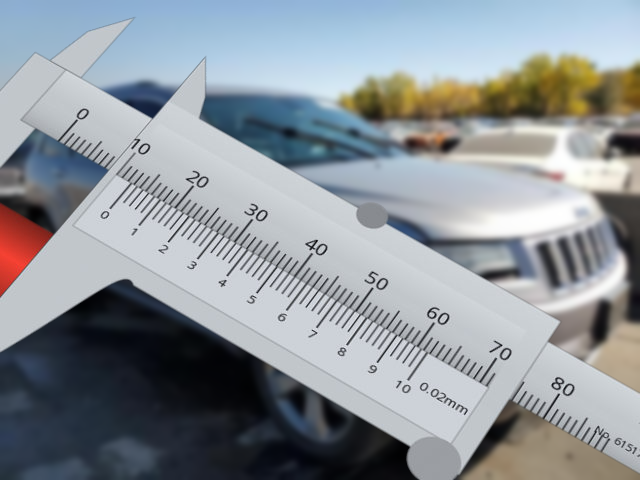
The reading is 12.6mm
